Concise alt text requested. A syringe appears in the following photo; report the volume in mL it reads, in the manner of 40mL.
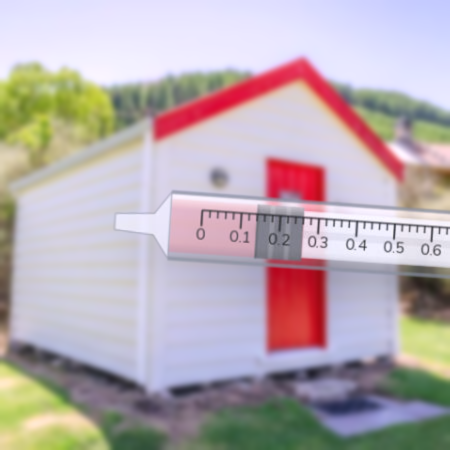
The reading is 0.14mL
